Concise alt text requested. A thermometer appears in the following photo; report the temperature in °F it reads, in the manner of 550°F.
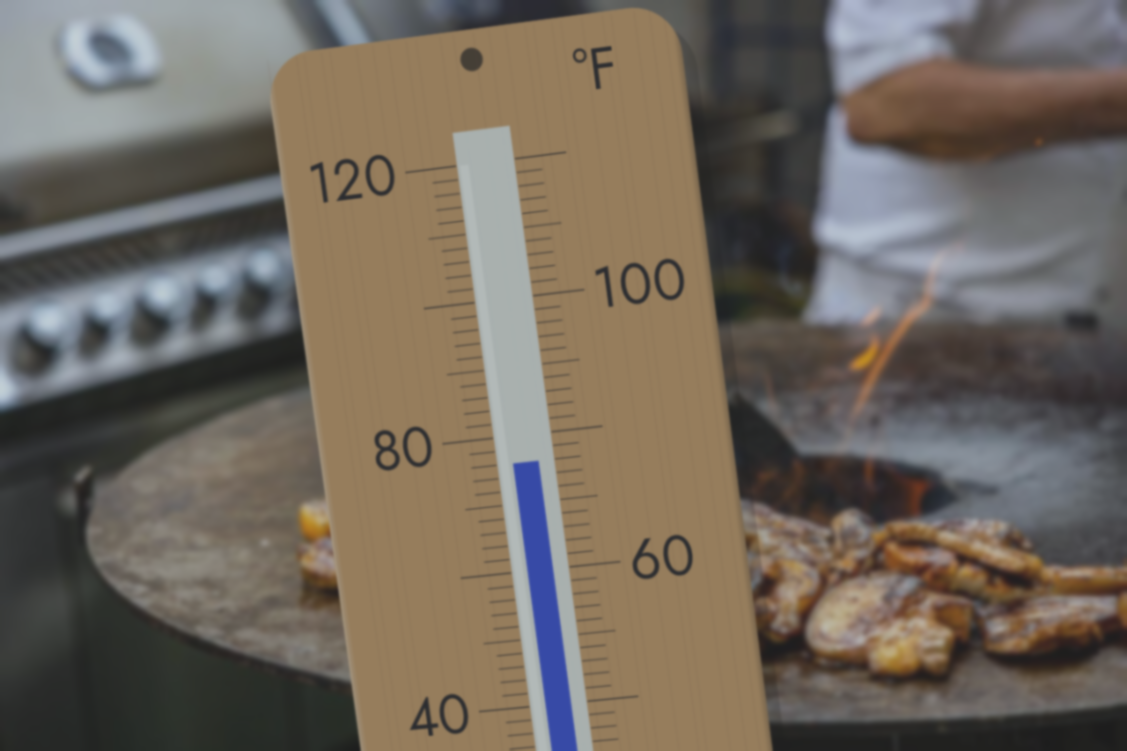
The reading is 76°F
